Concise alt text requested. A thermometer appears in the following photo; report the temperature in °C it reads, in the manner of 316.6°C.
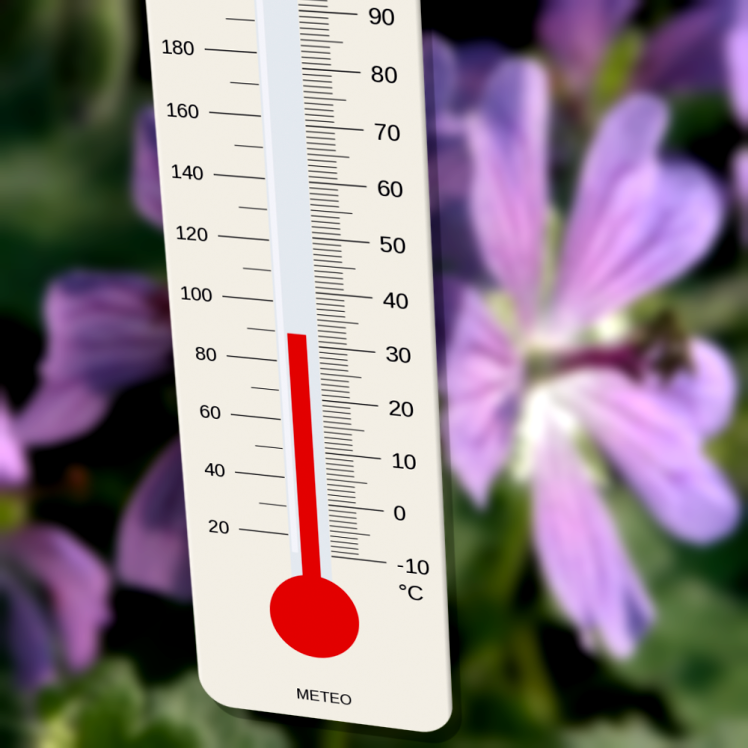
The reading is 32°C
